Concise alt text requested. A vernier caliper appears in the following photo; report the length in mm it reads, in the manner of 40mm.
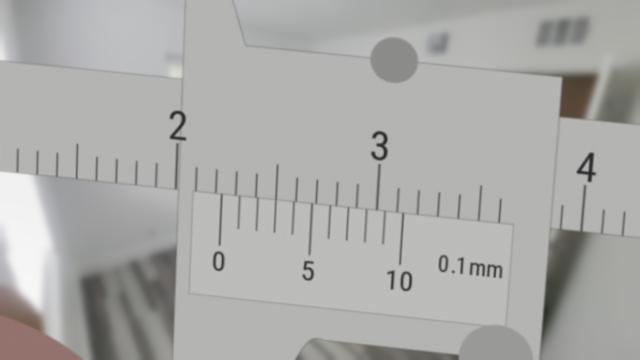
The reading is 22.3mm
